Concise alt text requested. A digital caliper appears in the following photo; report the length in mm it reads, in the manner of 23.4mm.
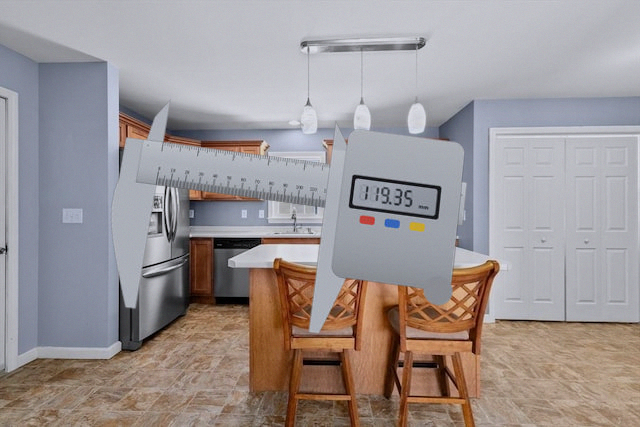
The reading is 119.35mm
